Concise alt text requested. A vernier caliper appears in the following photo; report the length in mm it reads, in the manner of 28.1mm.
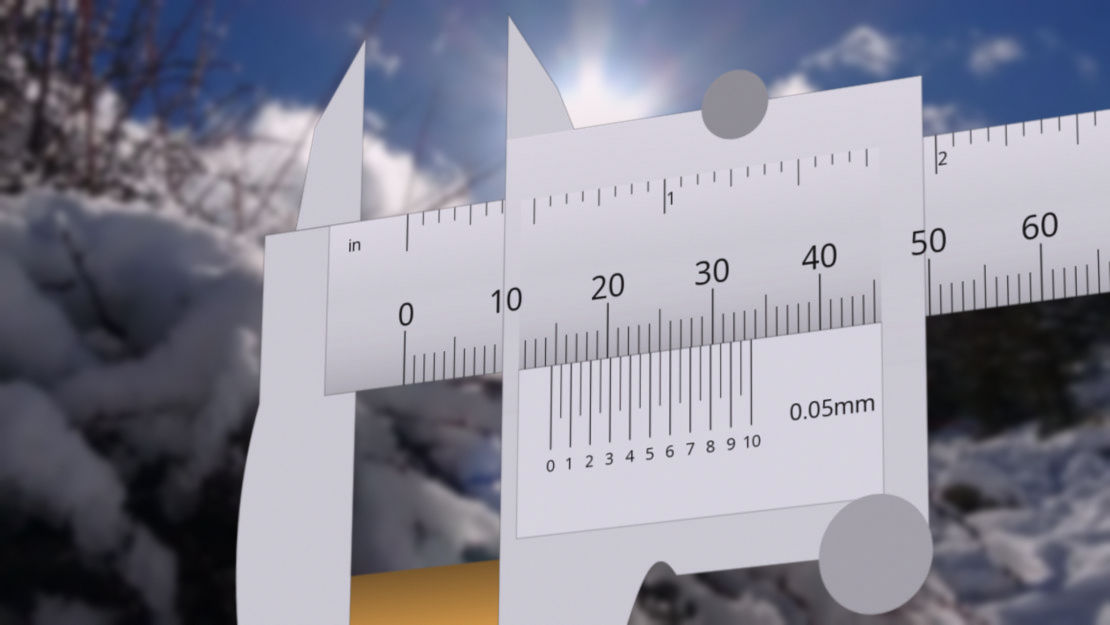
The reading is 14.6mm
